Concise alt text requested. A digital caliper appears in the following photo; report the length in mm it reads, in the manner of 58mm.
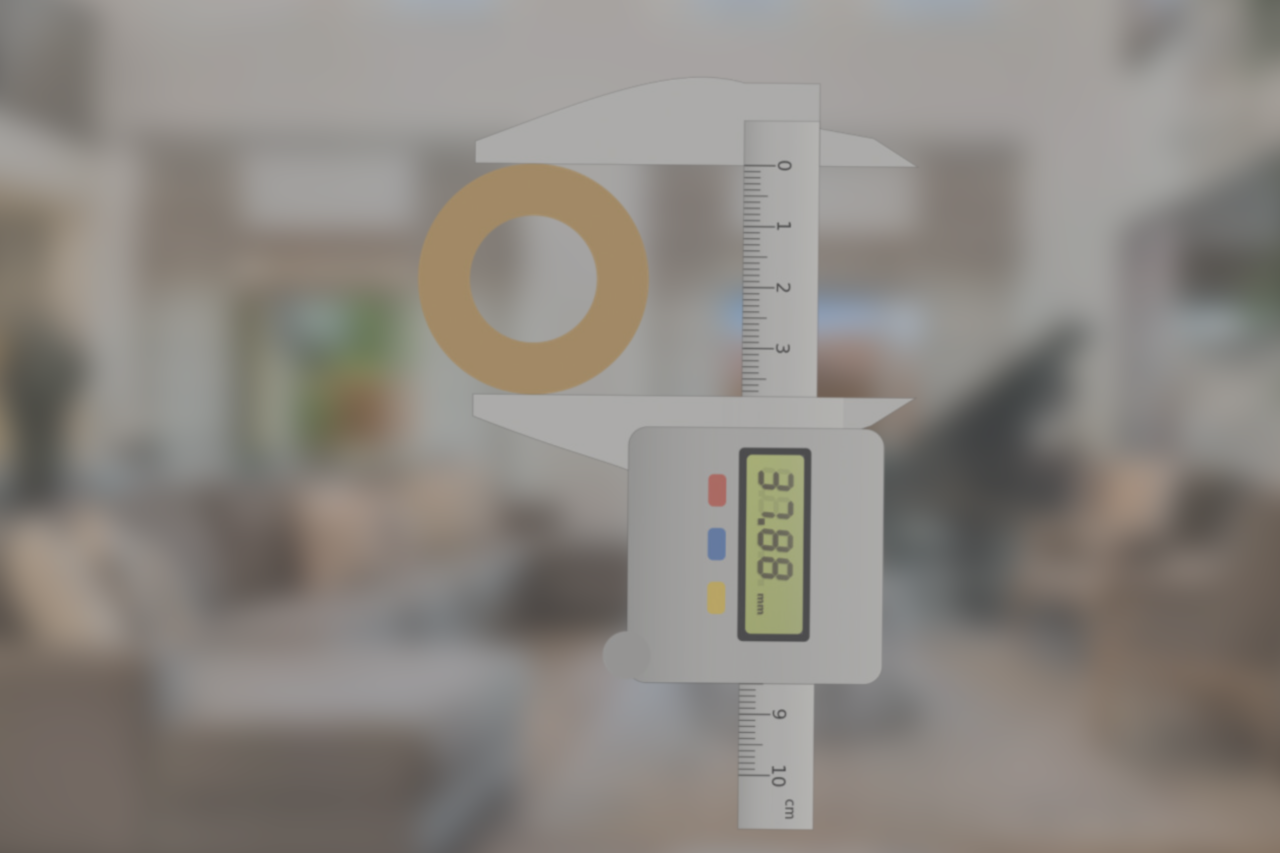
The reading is 37.88mm
